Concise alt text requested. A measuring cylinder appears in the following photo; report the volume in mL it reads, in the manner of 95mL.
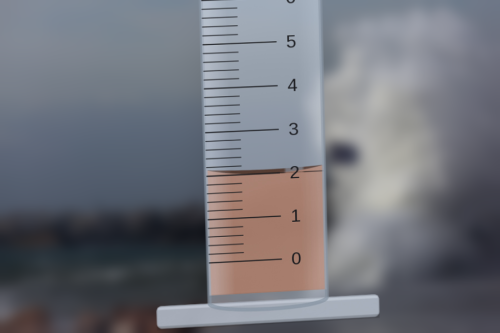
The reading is 2mL
